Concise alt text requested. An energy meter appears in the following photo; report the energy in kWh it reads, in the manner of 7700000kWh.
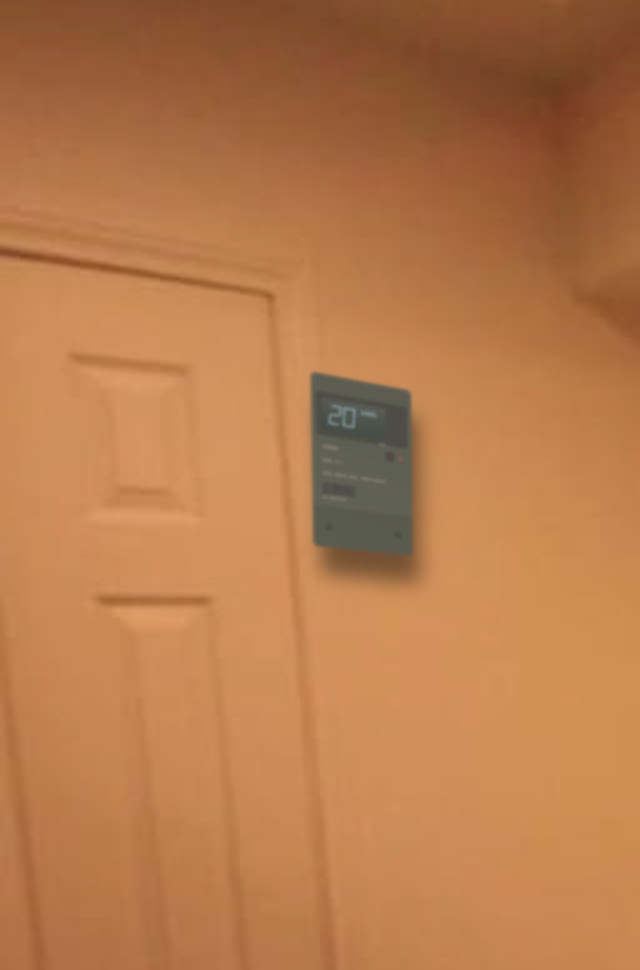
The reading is 20kWh
